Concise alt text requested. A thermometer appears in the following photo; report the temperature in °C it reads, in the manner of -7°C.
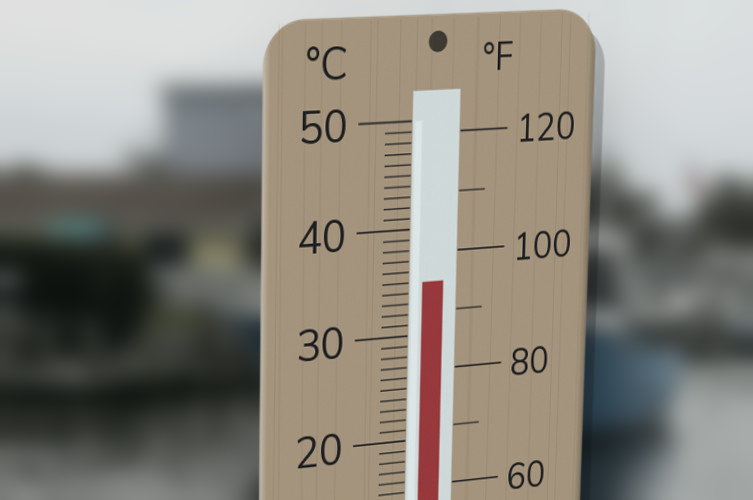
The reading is 35°C
